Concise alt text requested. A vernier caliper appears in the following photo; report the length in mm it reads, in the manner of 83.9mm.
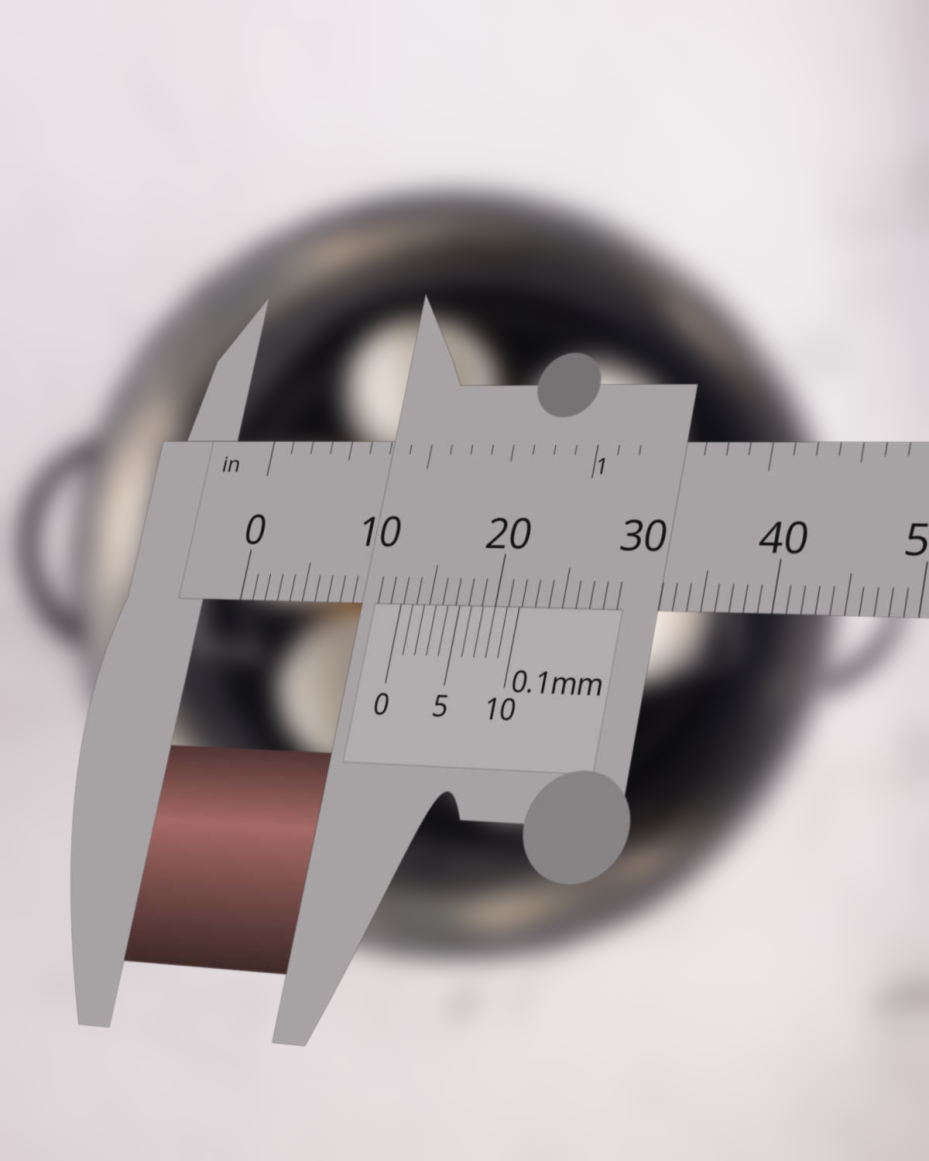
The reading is 12.8mm
